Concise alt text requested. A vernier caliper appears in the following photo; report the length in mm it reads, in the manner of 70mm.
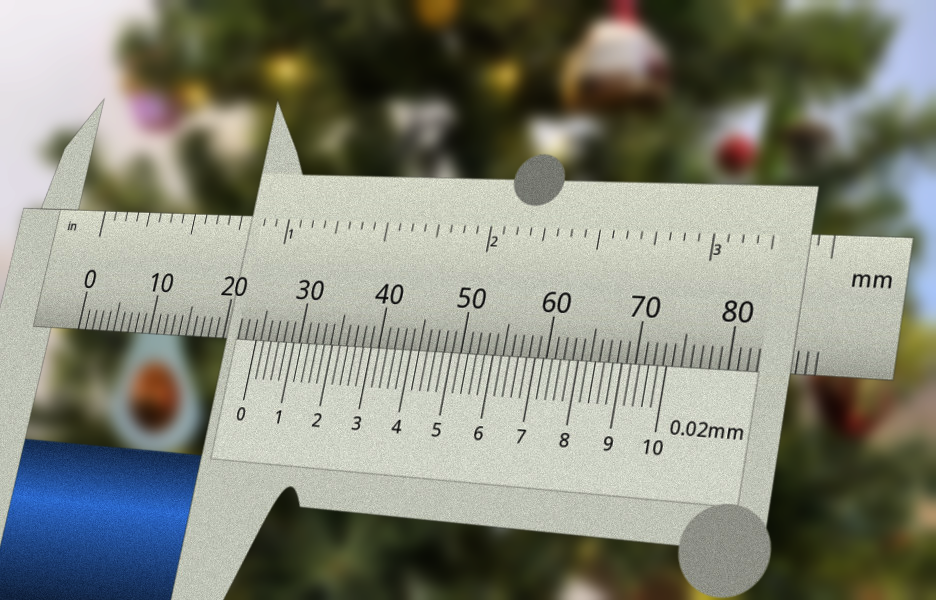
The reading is 24.4mm
